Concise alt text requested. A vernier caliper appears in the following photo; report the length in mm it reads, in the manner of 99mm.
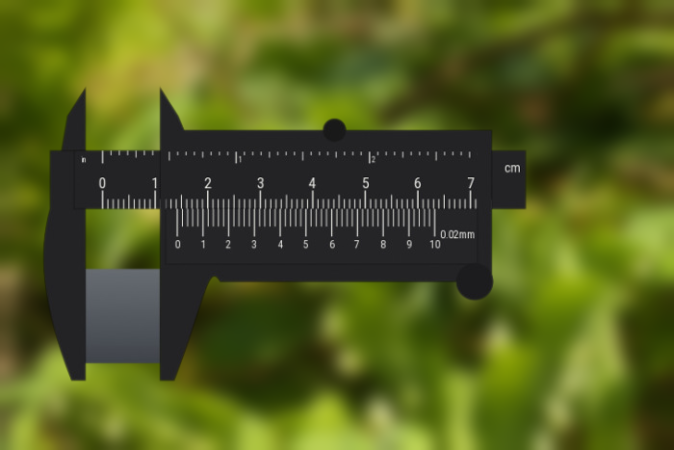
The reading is 14.2mm
